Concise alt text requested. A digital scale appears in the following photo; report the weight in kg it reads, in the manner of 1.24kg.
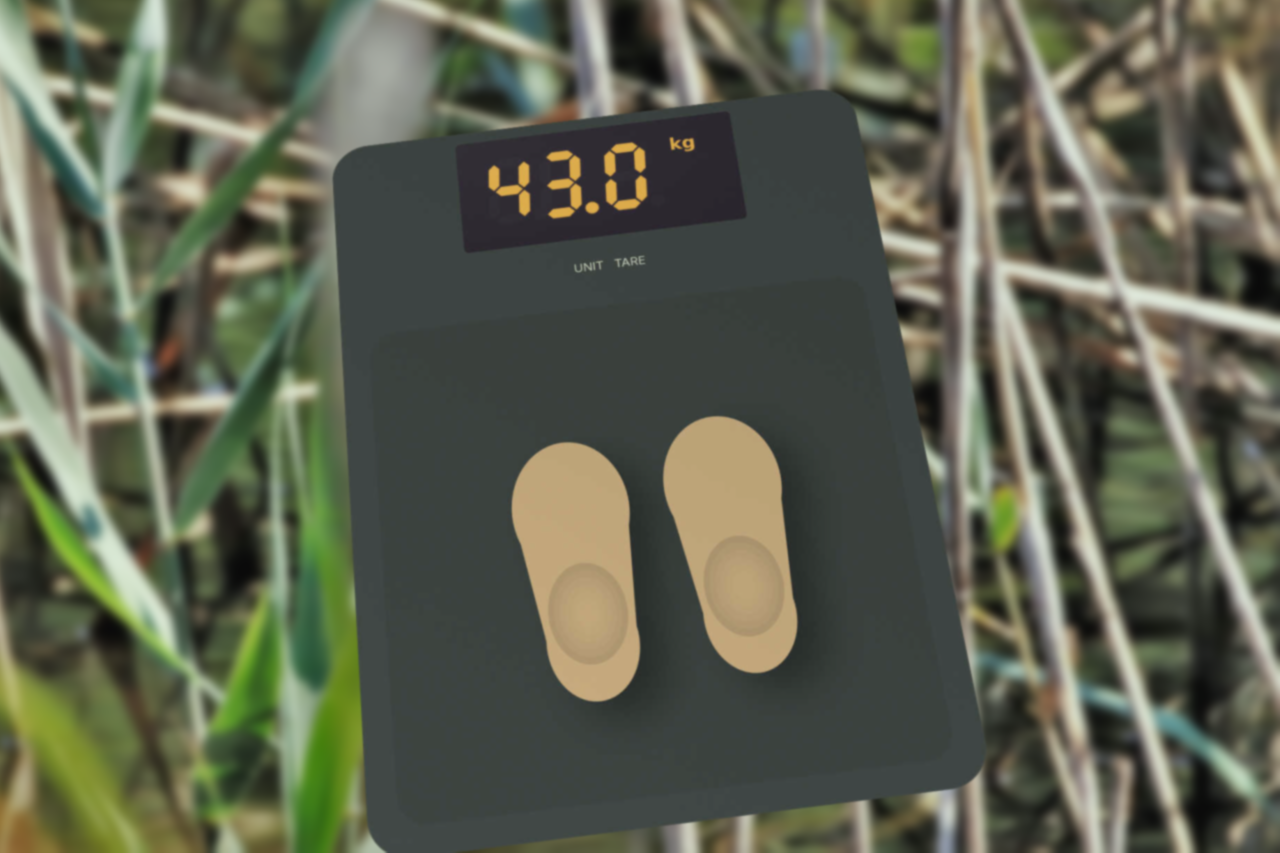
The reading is 43.0kg
